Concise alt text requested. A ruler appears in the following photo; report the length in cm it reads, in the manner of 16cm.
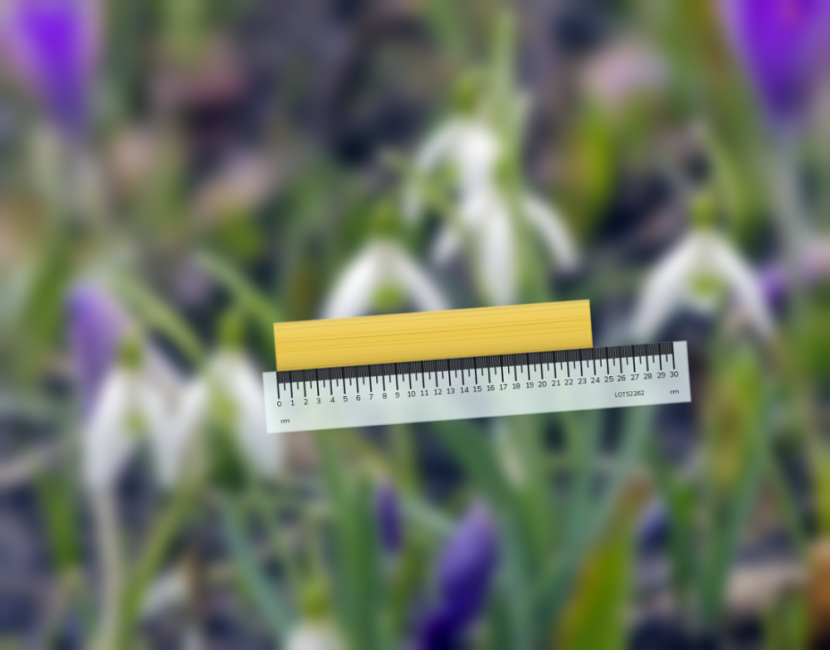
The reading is 24cm
